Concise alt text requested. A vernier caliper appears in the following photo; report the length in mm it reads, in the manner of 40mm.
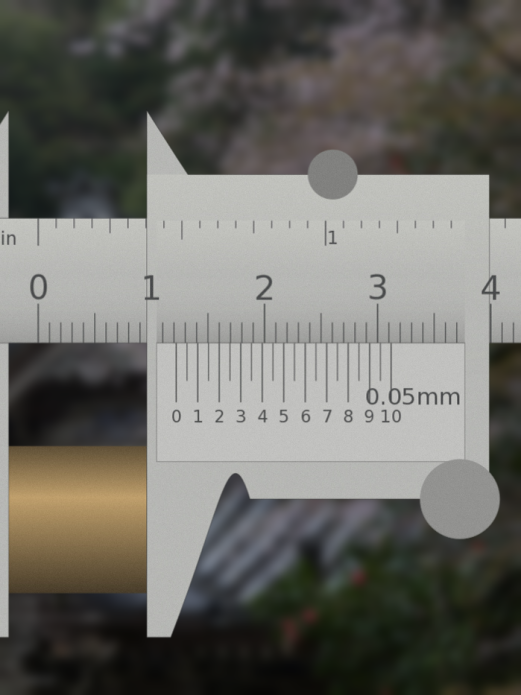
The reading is 12.2mm
